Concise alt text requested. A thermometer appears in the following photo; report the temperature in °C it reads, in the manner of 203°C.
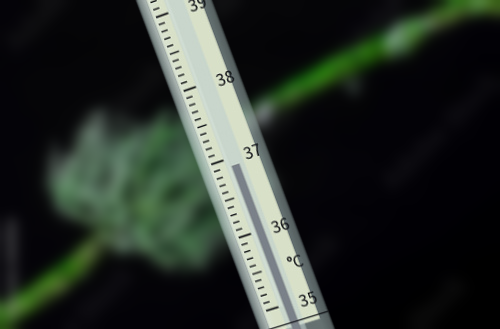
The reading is 36.9°C
